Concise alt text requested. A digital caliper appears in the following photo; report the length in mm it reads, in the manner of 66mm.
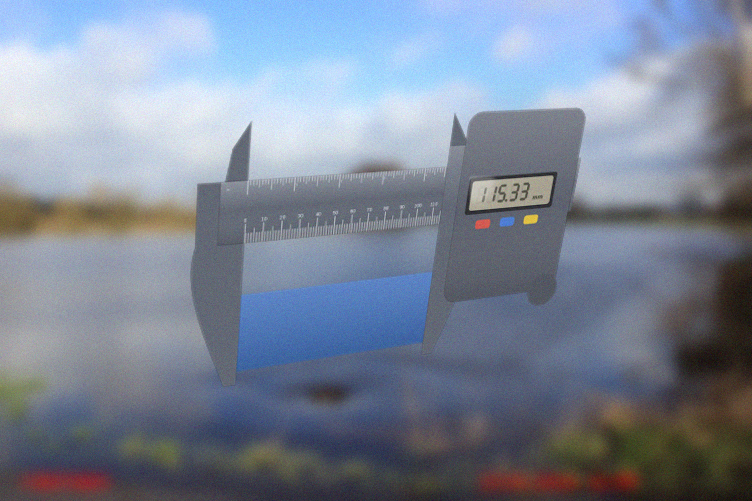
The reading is 115.33mm
